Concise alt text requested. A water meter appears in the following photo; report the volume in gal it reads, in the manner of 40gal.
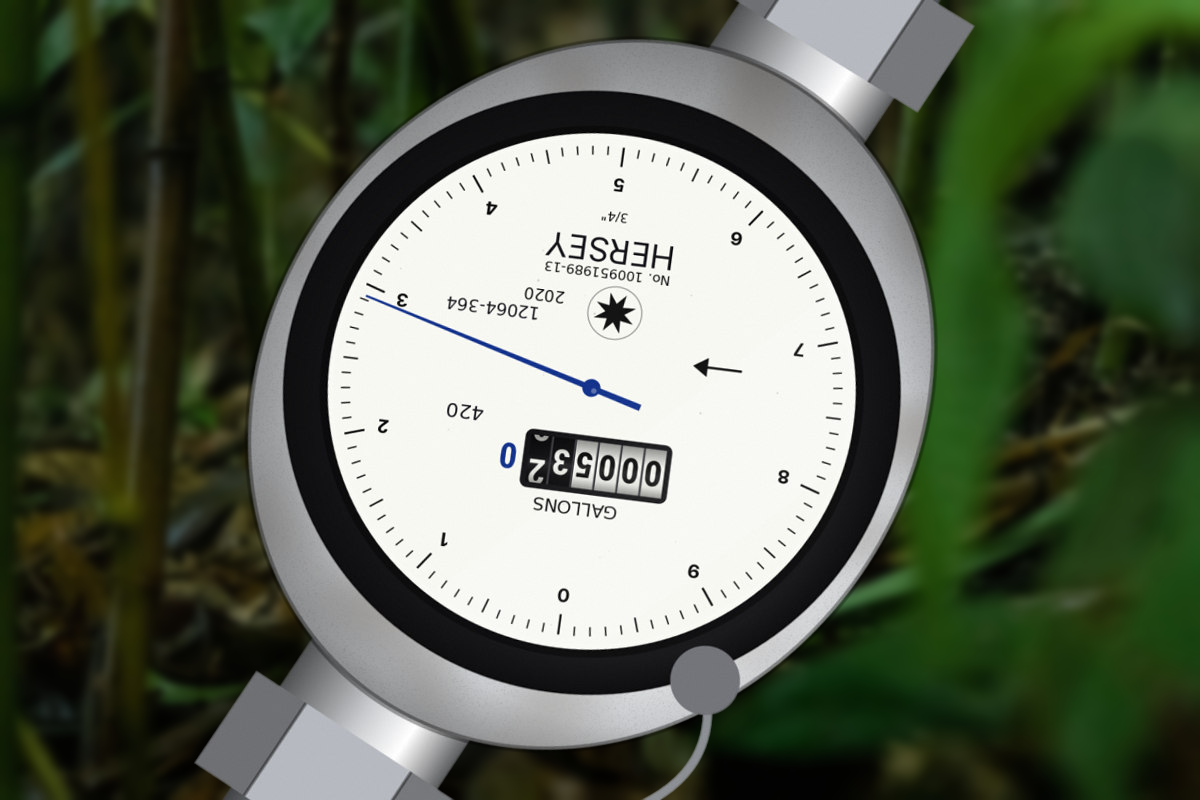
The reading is 5322.9gal
